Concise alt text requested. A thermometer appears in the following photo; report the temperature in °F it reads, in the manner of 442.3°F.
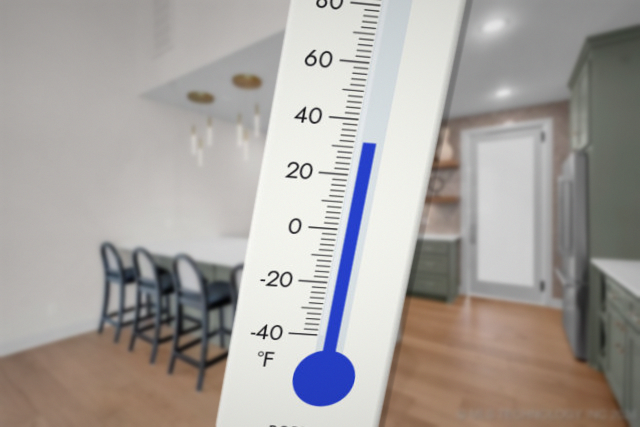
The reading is 32°F
